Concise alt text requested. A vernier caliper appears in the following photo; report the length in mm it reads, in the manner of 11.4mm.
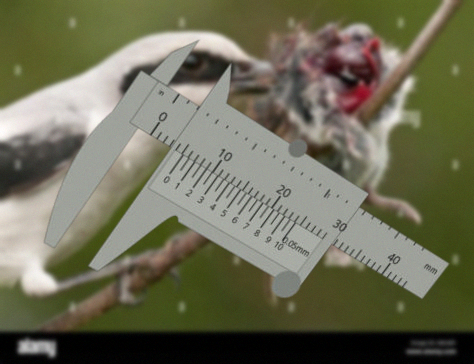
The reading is 5.2mm
